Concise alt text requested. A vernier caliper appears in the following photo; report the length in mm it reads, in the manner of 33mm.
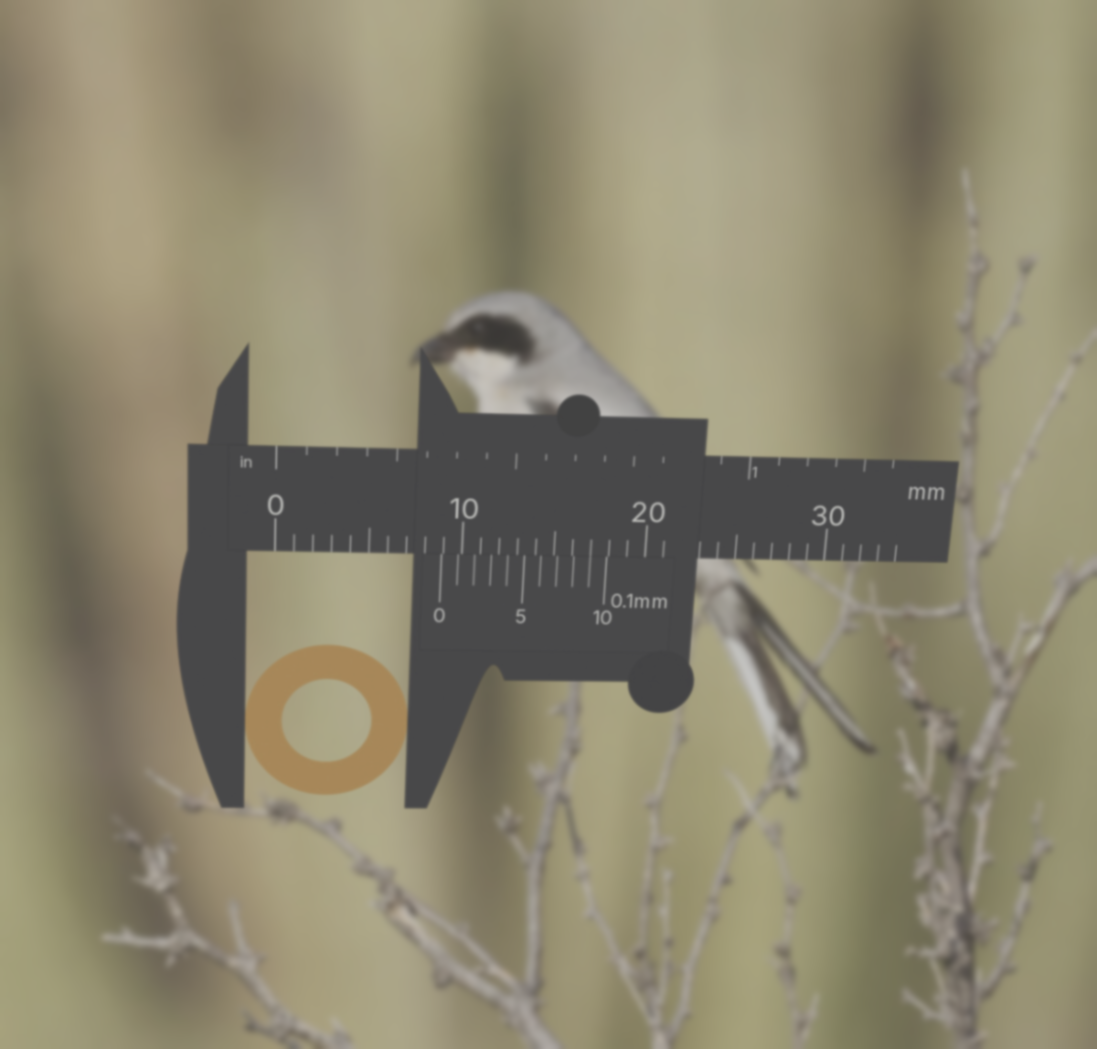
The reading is 8.9mm
